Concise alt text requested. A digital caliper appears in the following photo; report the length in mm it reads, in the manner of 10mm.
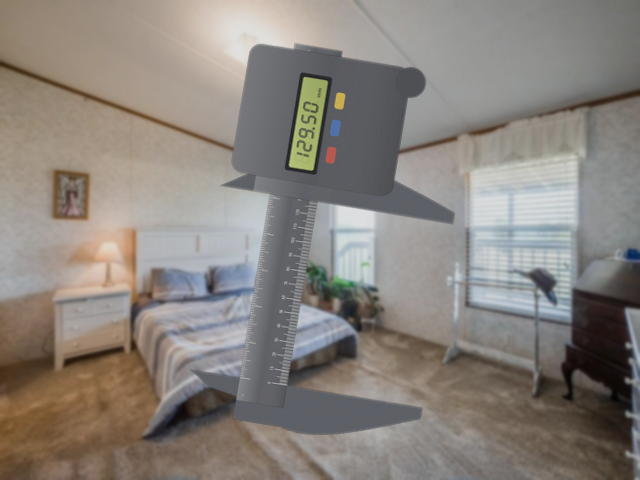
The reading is 129.50mm
